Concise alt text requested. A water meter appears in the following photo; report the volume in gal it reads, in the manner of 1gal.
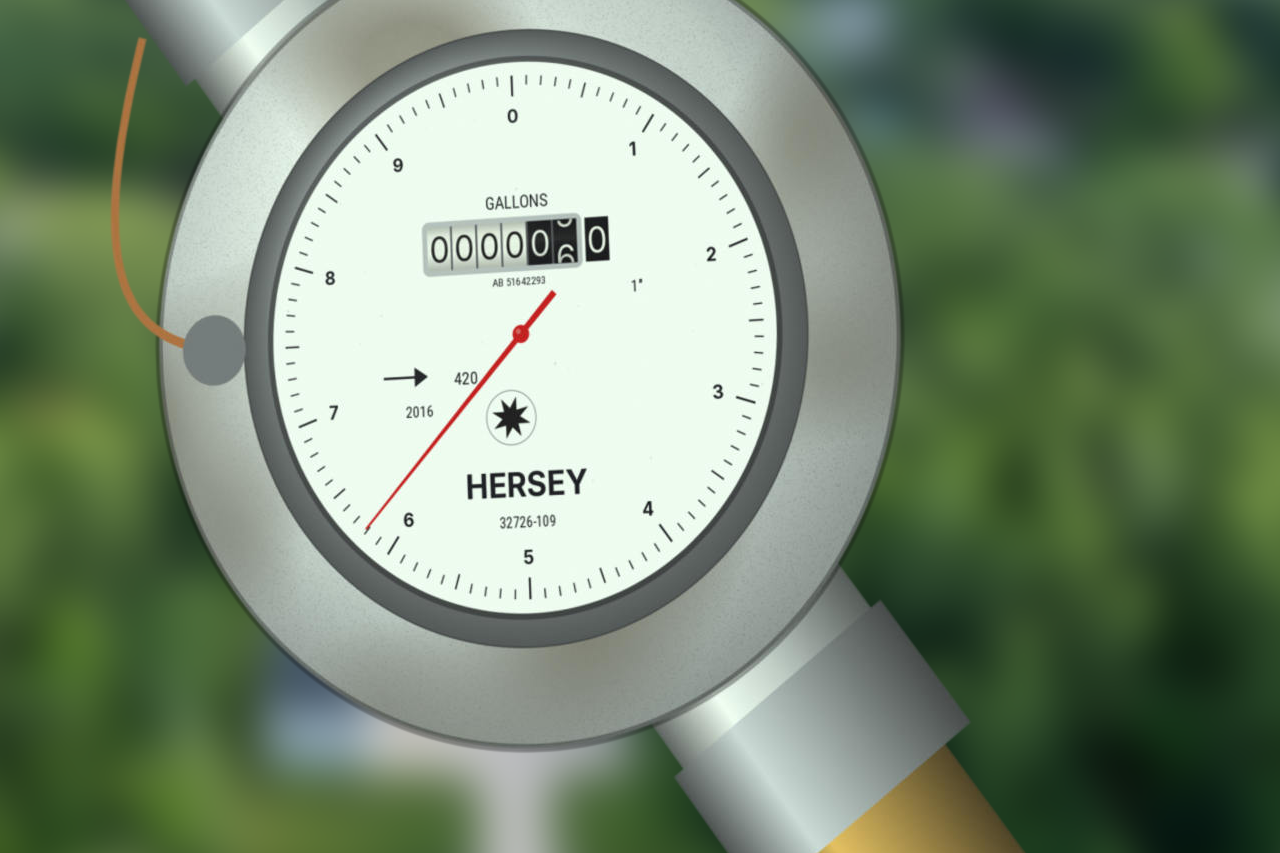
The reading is 56.2gal
